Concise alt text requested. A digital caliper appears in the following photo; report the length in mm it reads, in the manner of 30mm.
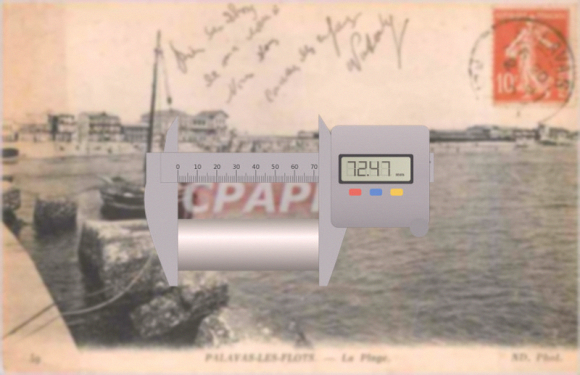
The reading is 72.47mm
